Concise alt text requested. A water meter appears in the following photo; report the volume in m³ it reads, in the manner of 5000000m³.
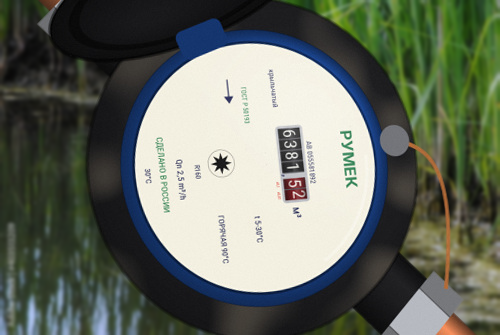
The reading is 6381.52m³
